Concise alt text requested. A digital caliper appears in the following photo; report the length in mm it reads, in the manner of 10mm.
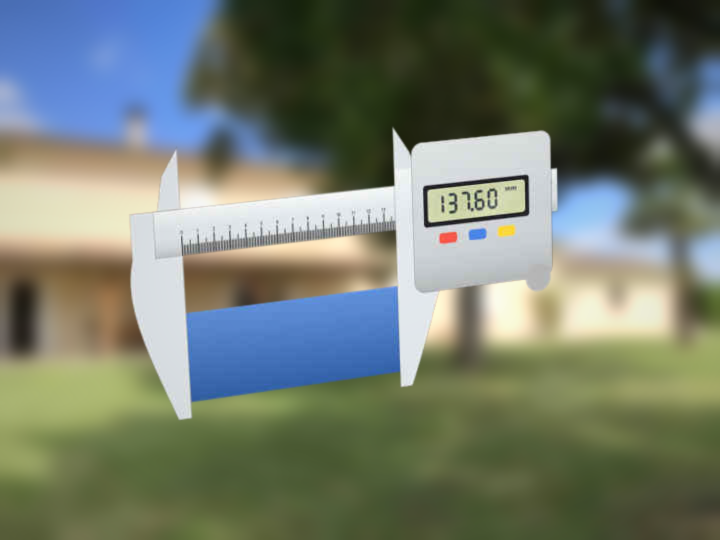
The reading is 137.60mm
